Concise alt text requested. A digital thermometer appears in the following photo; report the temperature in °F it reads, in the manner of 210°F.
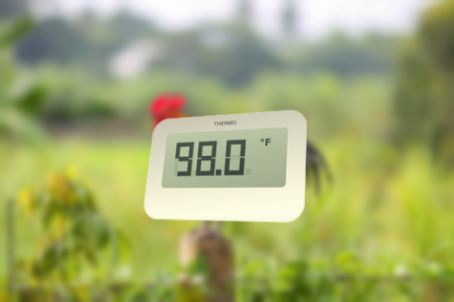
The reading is 98.0°F
